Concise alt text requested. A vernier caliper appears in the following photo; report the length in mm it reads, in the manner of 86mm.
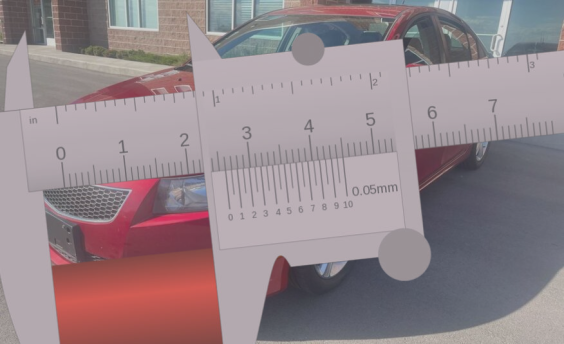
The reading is 26.0mm
